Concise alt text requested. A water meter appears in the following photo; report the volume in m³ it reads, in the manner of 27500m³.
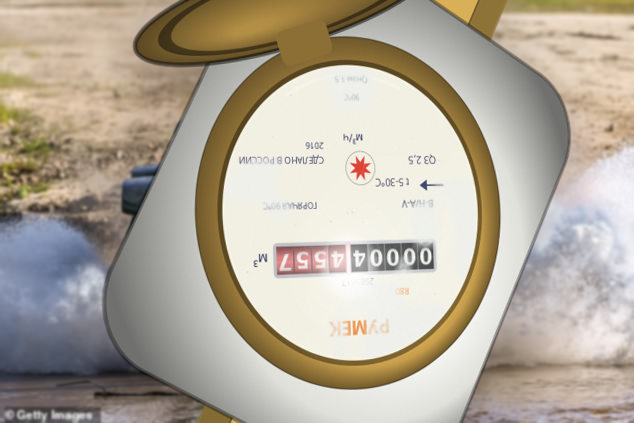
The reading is 4.4557m³
